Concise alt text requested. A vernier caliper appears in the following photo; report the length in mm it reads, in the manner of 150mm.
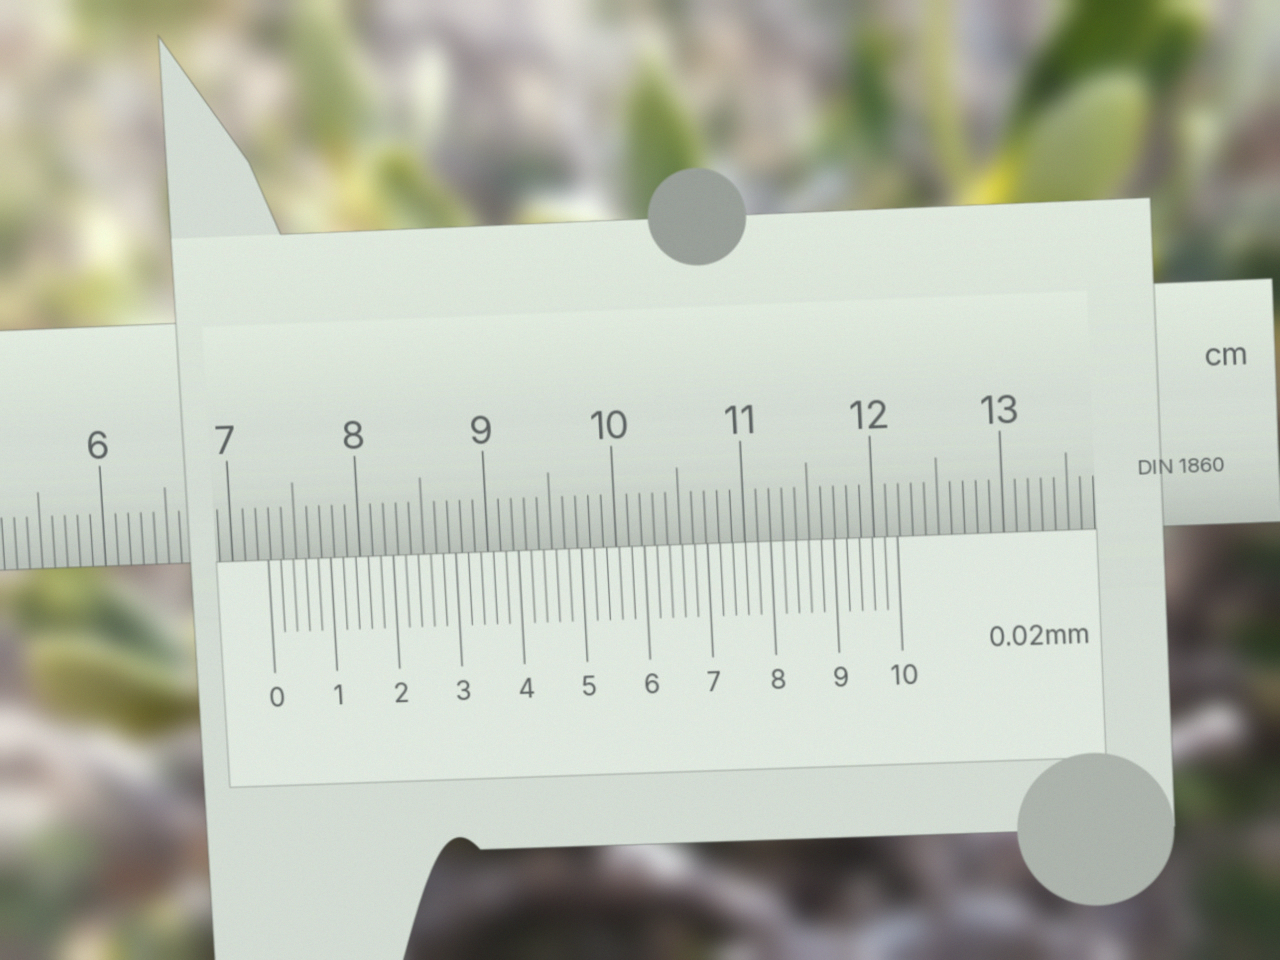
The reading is 72.8mm
